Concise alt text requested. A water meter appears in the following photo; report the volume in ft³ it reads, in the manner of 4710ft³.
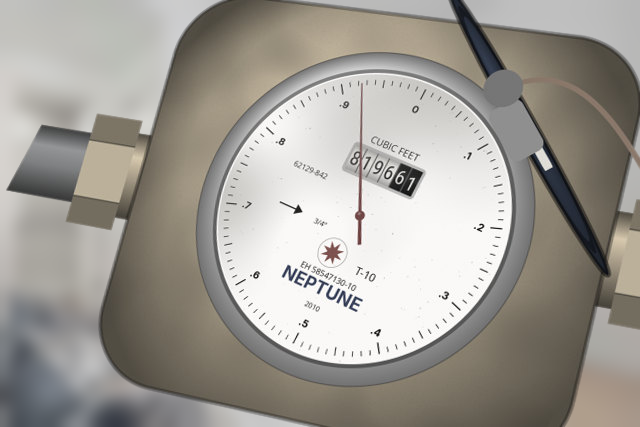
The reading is 819660.92ft³
